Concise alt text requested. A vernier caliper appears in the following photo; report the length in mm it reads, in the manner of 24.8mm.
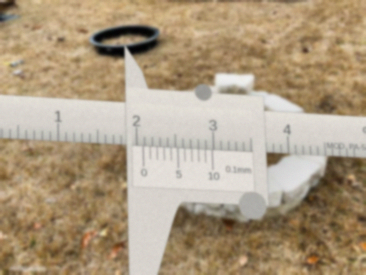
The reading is 20.8mm
